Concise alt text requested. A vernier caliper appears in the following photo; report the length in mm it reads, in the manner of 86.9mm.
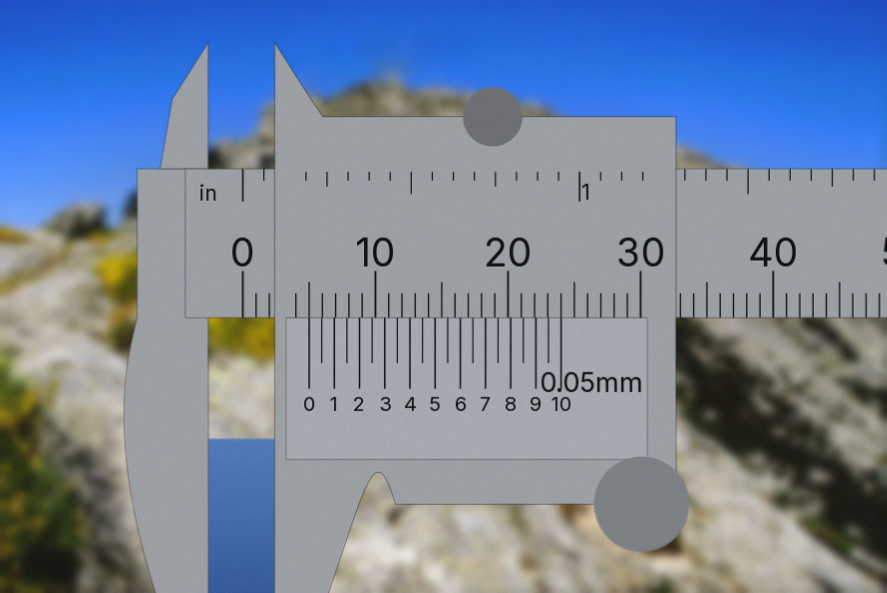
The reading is 5.0mm
